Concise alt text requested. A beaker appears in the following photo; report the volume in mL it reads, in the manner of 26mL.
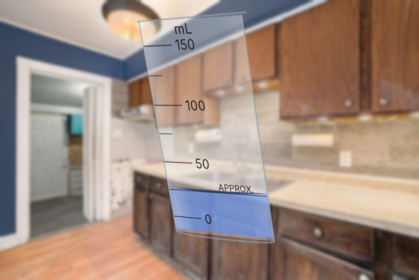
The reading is 25mL
